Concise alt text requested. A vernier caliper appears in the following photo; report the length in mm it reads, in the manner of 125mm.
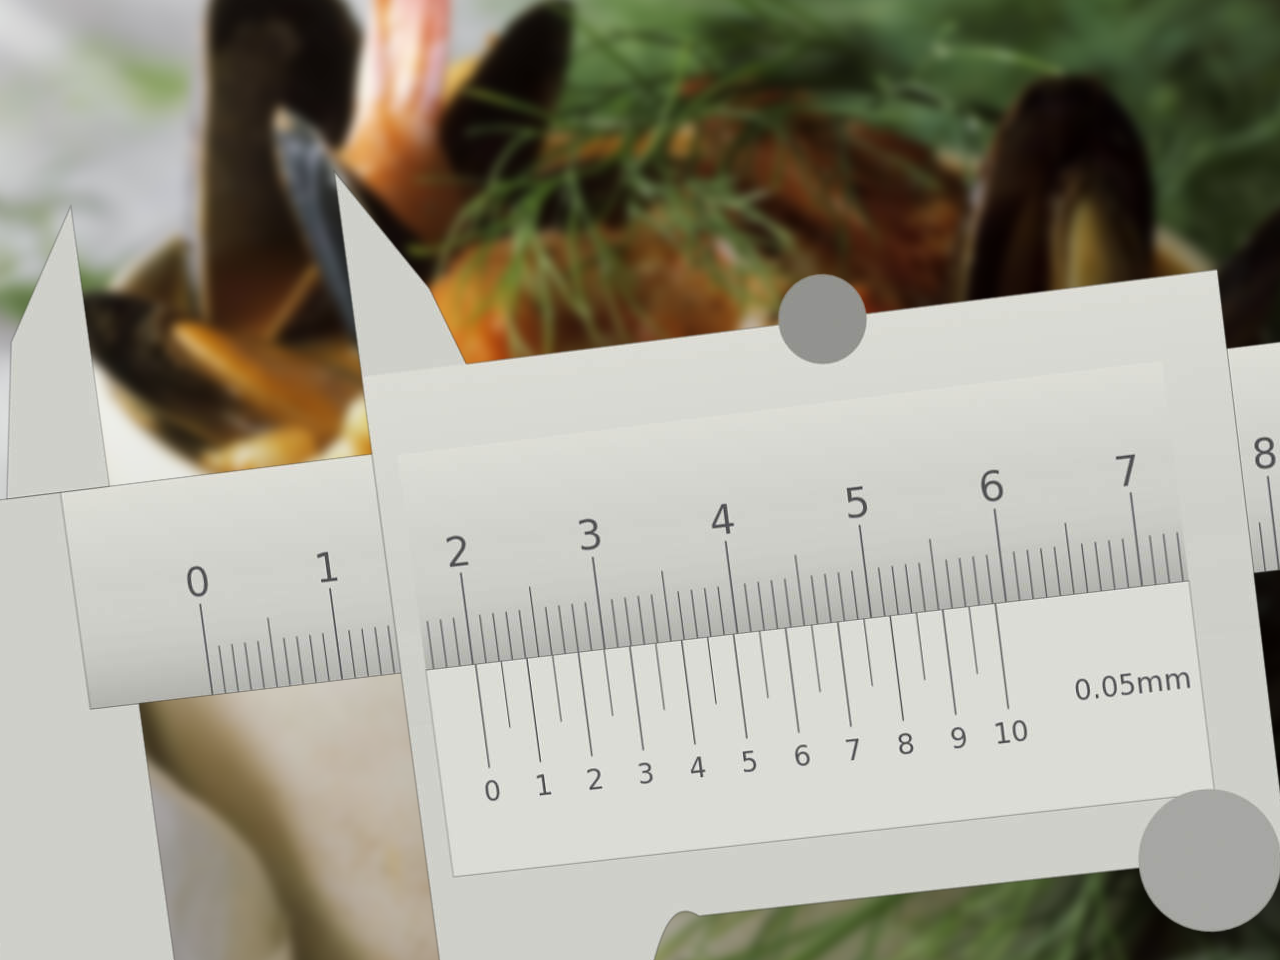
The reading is 20.2mm
